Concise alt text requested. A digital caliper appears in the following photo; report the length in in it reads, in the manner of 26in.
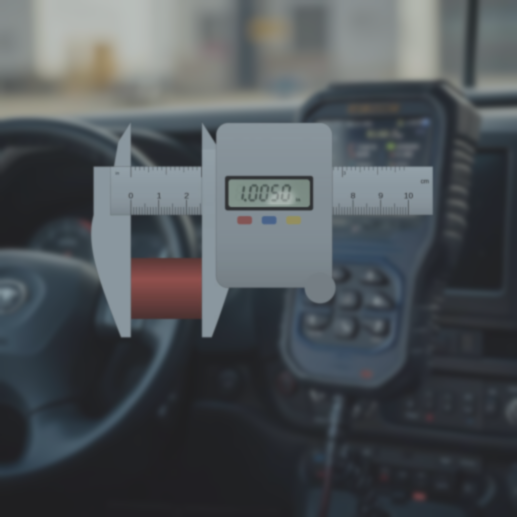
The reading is 1.0050in
